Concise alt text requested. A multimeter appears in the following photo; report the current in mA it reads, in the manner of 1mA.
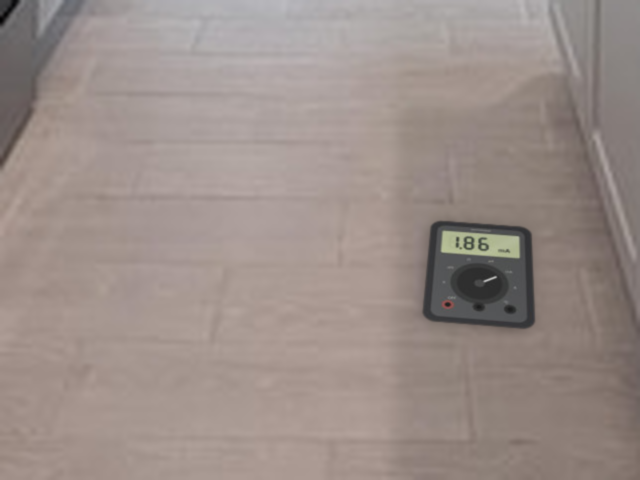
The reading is 1.86mA
